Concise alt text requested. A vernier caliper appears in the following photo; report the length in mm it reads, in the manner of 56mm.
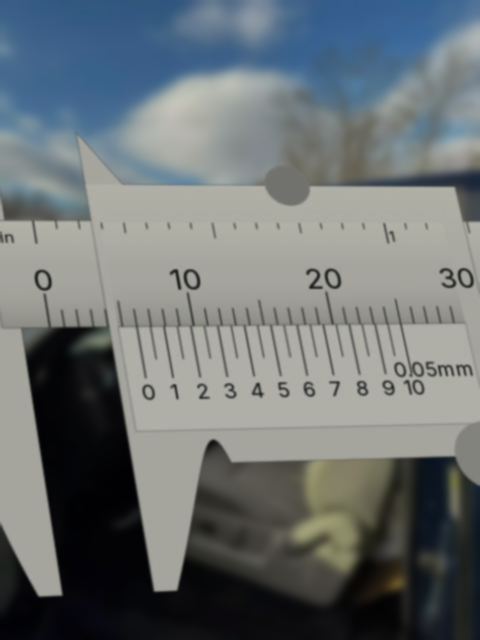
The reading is 6.0mm
